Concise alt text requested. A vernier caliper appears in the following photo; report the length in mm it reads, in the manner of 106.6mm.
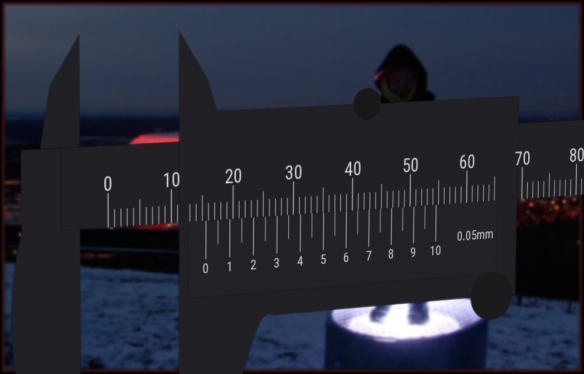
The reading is 15.6mm
